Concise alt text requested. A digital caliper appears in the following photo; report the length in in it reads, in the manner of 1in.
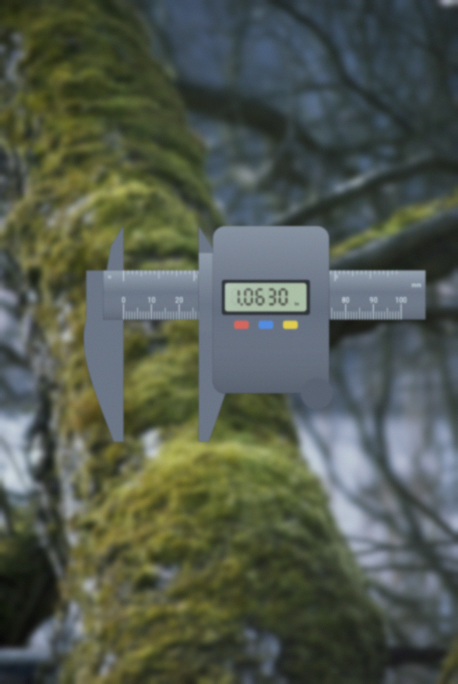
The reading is 1.0630in
